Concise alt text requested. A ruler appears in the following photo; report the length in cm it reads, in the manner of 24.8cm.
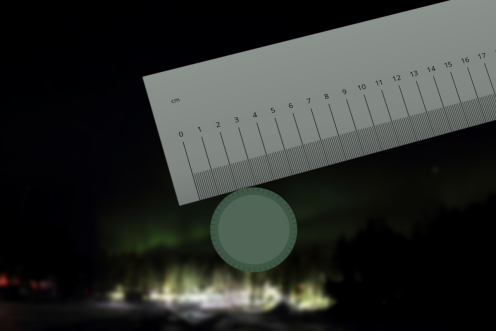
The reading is 4.5cm
